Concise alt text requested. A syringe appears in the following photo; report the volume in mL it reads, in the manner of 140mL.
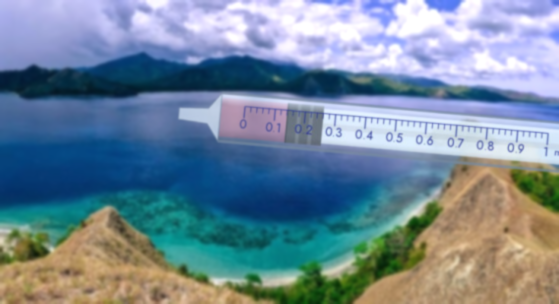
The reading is 0.14mL
